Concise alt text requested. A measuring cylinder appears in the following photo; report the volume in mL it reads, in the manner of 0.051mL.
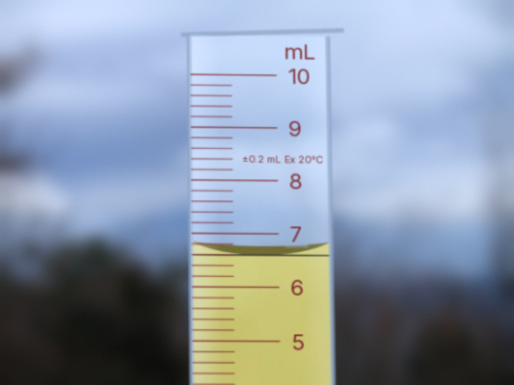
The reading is 6.6mL
